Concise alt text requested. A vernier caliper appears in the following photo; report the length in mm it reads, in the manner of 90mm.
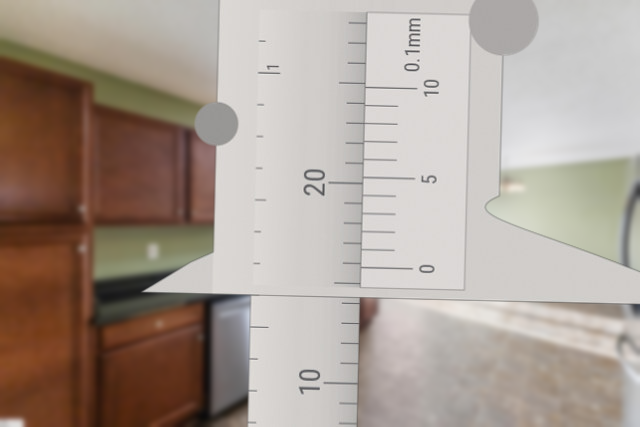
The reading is 15.8mm
